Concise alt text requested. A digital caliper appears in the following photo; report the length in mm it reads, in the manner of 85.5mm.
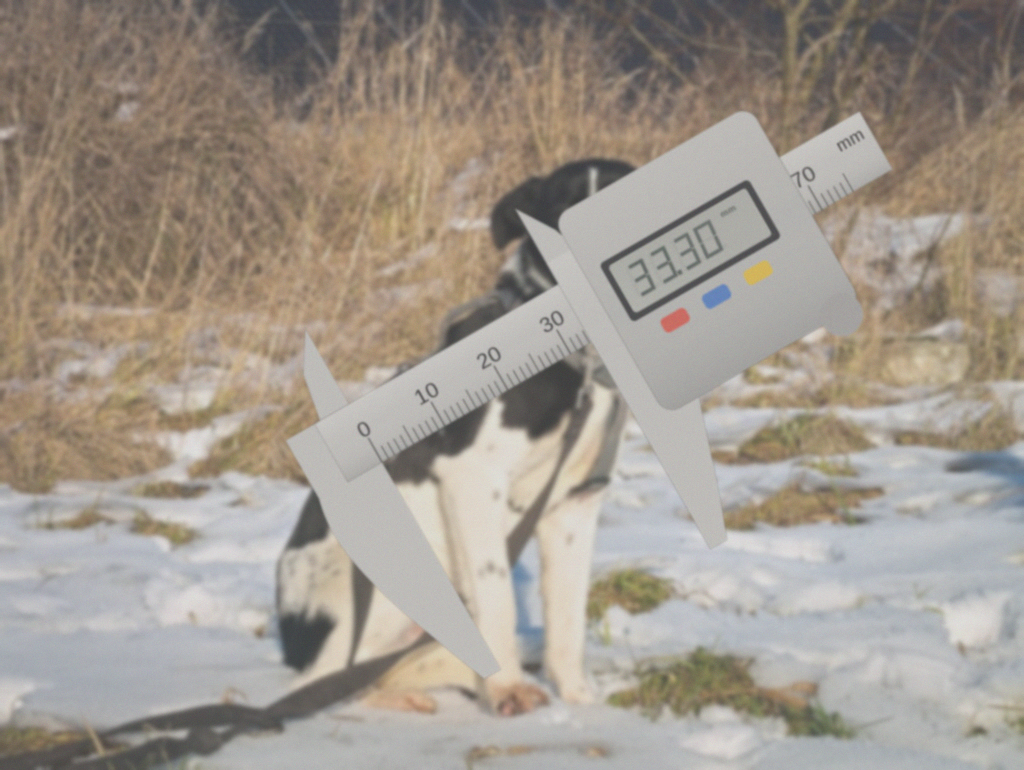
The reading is 33.30mm
